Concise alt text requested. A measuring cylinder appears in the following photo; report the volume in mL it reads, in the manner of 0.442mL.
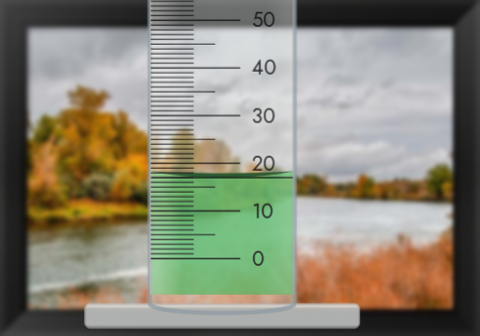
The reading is 17mL
